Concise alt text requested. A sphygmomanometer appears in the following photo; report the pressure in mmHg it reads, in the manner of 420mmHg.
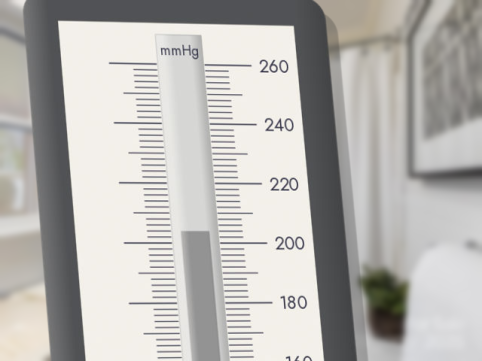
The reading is 204mmHg
